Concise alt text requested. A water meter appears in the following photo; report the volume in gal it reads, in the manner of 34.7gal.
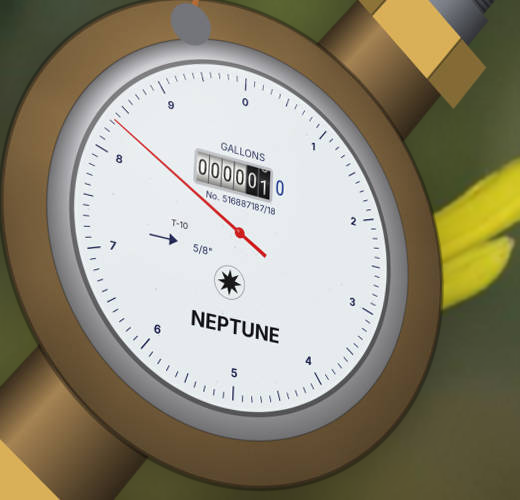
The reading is 8.3gal
